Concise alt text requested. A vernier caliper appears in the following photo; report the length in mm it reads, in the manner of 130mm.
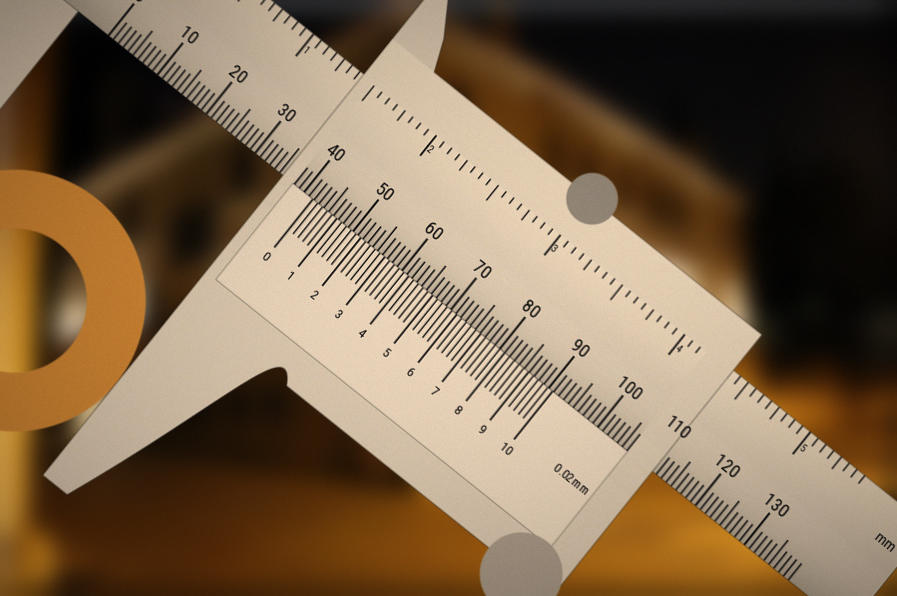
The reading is 41.8mm
